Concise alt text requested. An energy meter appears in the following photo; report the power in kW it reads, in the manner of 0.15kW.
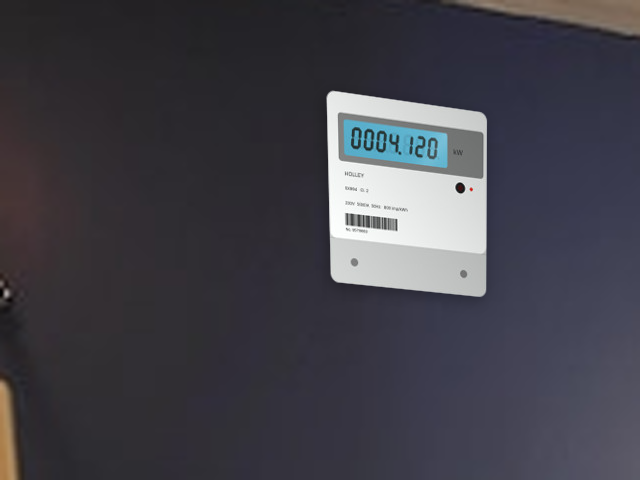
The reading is 4.120kW
